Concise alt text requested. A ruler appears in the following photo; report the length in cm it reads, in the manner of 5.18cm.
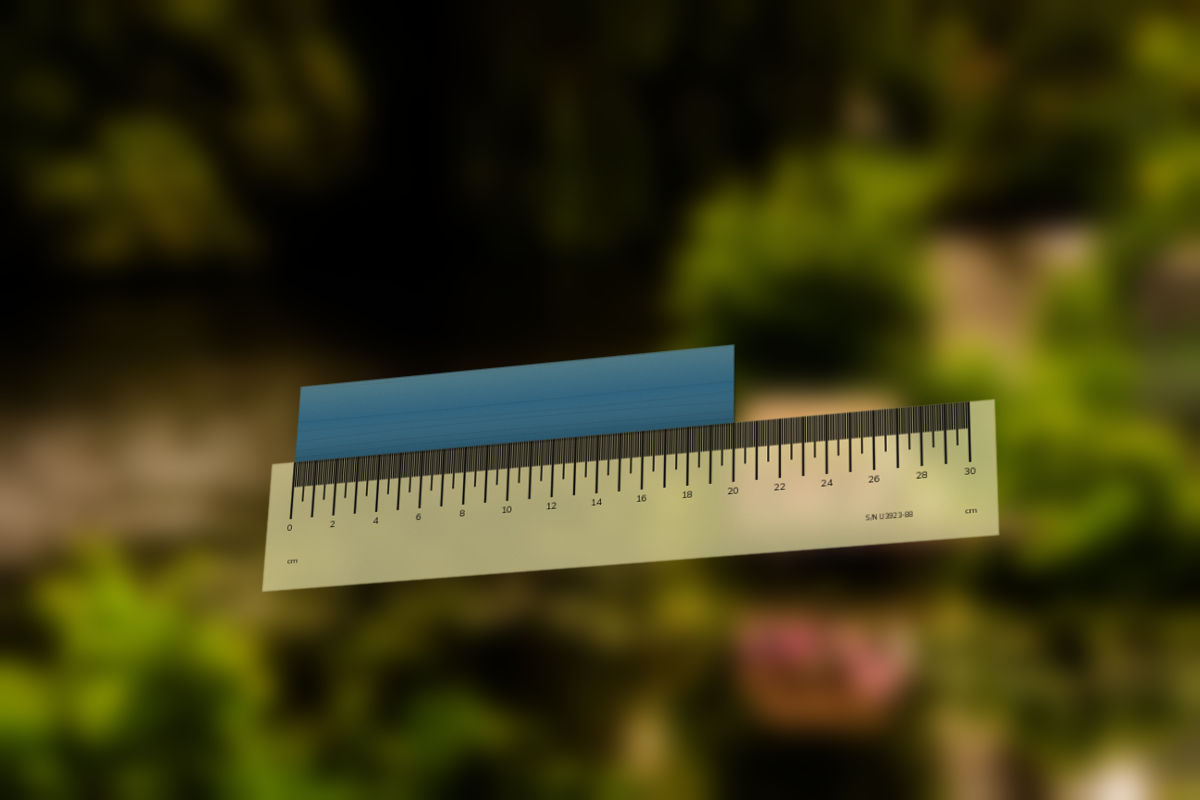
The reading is 20cm
